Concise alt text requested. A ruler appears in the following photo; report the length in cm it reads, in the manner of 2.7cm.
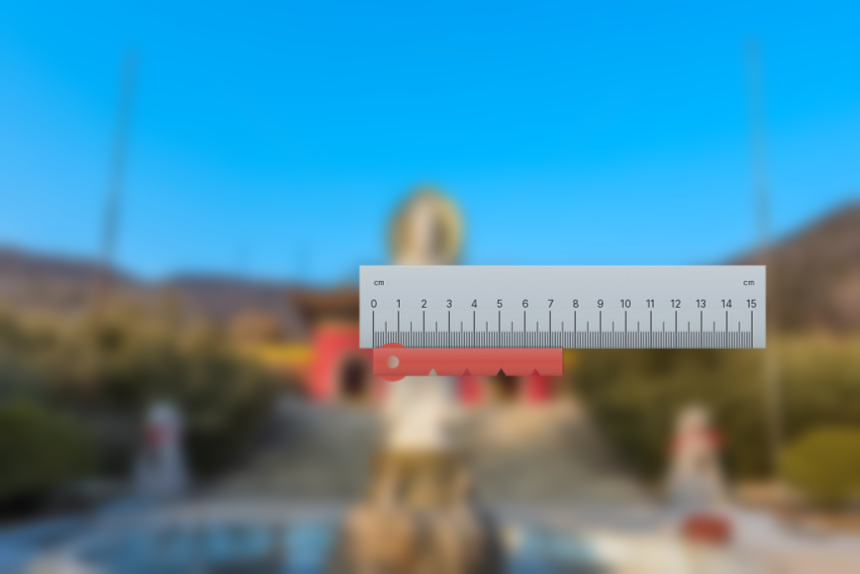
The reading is 7.5cm
